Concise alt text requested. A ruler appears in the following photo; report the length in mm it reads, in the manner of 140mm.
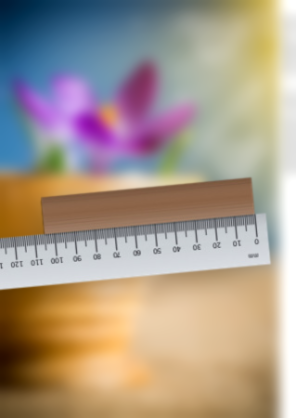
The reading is 105mm
